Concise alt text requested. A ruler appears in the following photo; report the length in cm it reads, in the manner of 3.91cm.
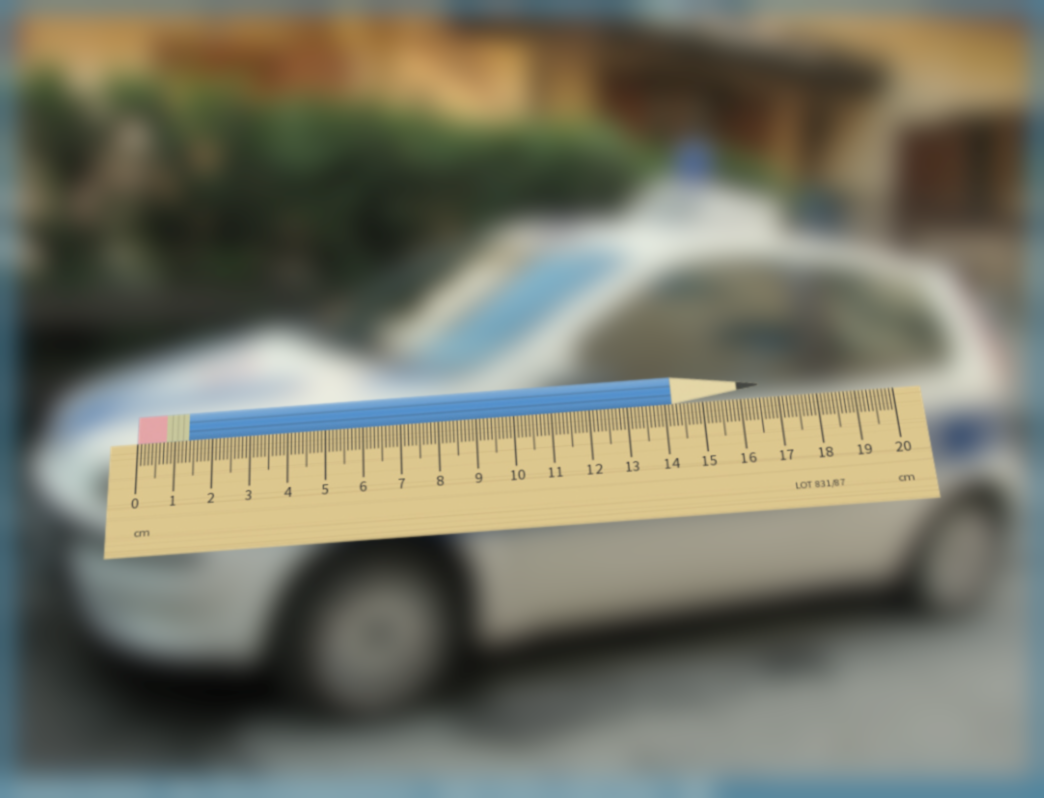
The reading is 16.5cm
